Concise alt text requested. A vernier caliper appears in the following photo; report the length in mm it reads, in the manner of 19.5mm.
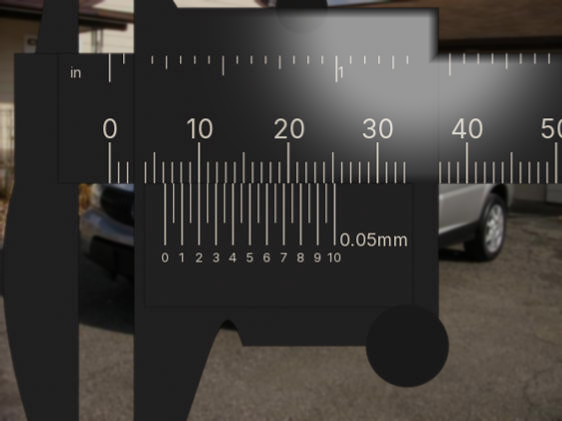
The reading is 6.2mm
